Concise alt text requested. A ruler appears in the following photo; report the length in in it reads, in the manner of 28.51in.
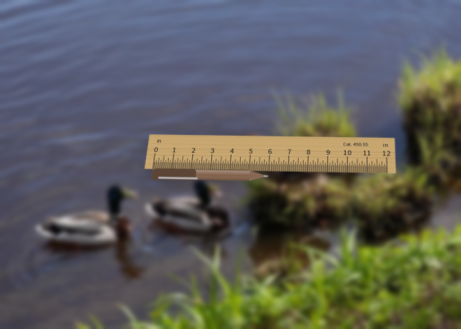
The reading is 6in
